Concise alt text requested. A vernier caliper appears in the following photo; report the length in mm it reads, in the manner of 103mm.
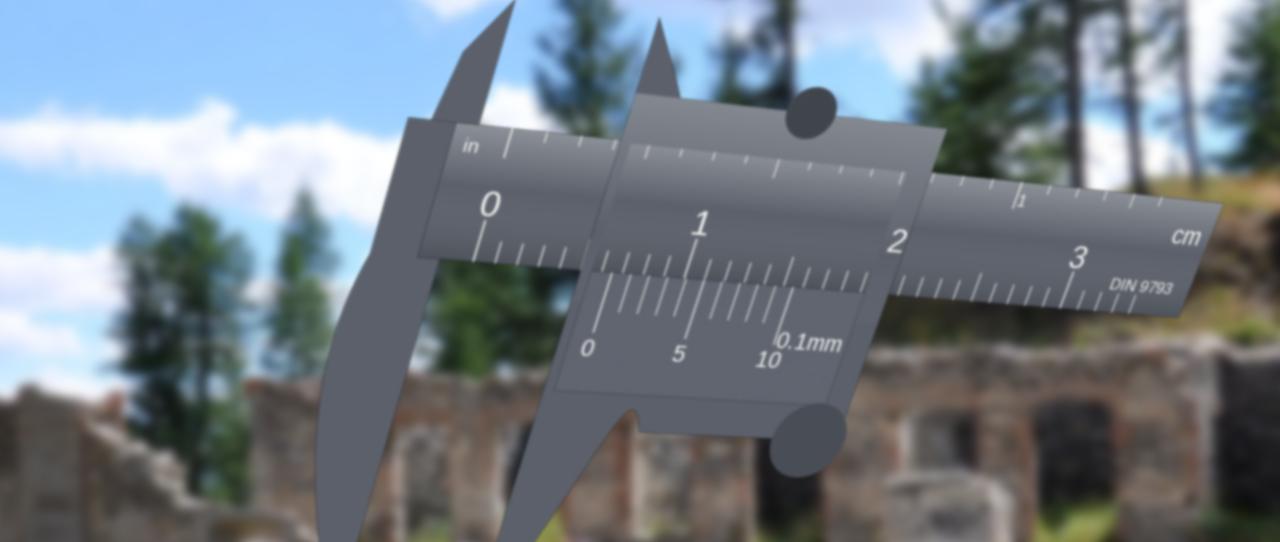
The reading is 6.5mm
